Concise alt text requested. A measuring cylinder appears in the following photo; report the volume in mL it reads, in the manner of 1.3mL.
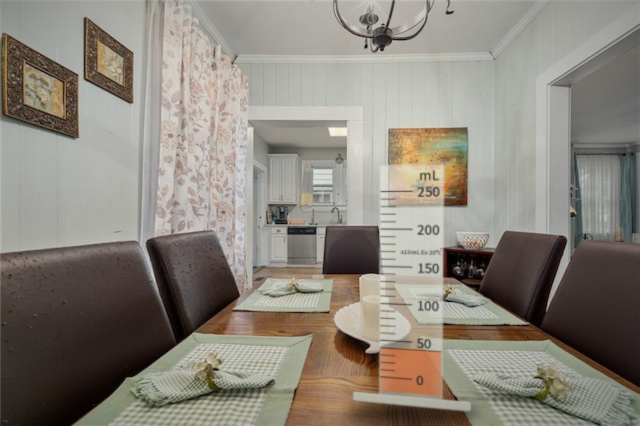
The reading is 40mL
